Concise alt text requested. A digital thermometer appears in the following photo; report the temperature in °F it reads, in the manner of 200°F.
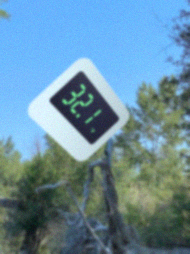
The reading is 32.1°F
